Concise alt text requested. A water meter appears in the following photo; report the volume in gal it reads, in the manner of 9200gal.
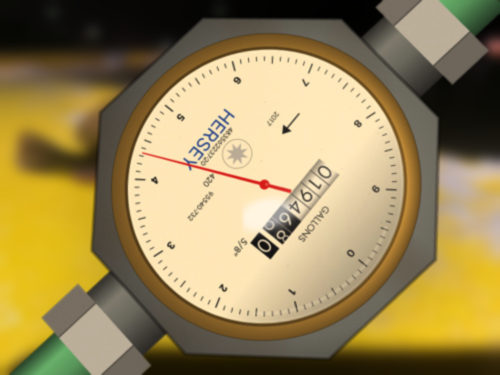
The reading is 194684.3gal
